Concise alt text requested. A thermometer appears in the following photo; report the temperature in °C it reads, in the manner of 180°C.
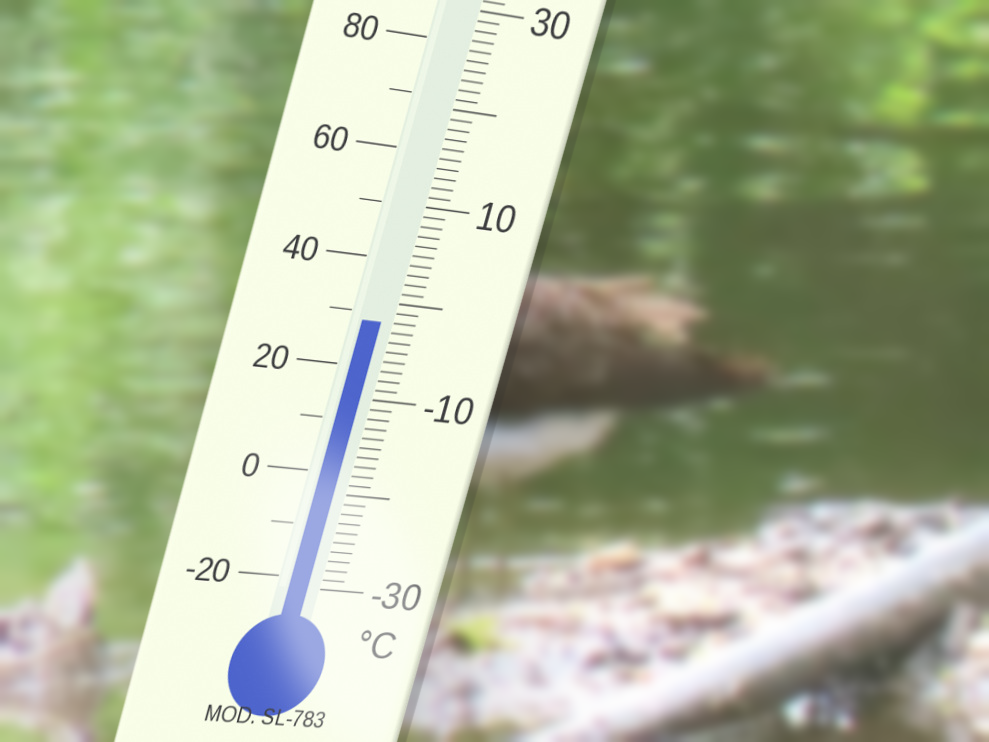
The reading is -2°C
